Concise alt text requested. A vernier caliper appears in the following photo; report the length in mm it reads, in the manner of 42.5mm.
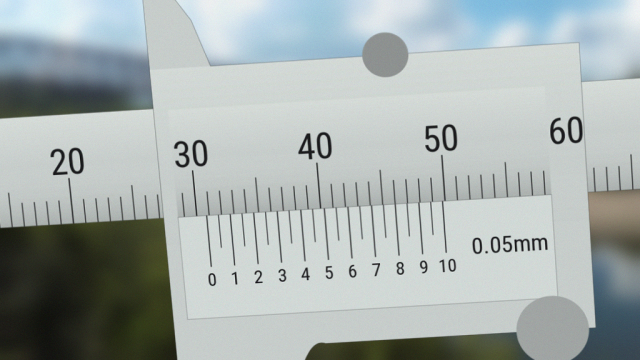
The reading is 30.8mm
